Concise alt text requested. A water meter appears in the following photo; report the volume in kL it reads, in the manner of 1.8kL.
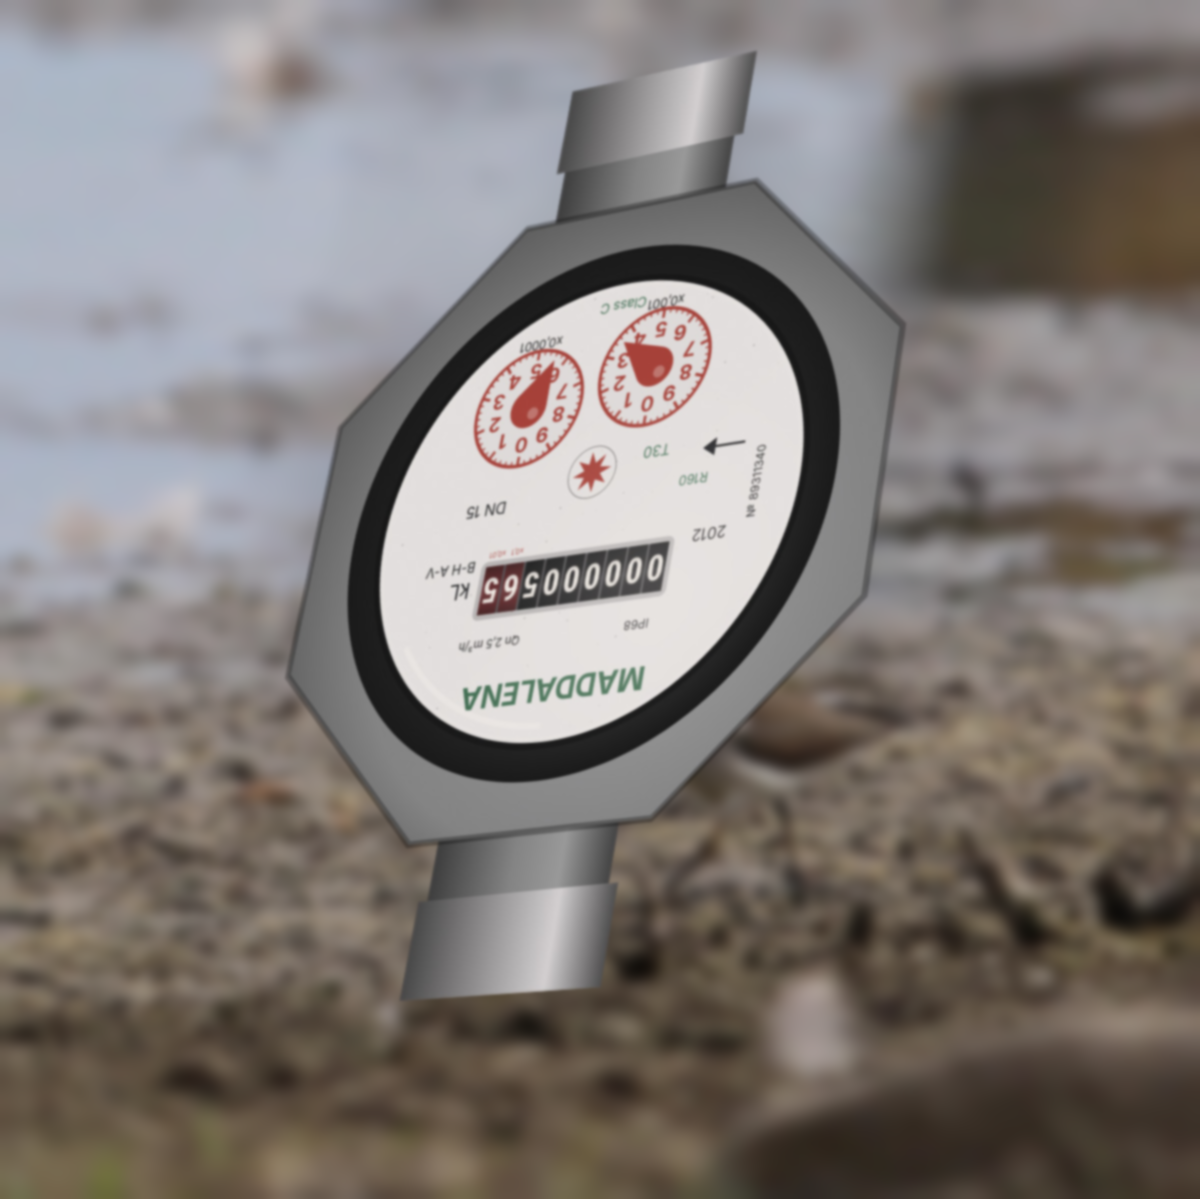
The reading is 5.6535kL
